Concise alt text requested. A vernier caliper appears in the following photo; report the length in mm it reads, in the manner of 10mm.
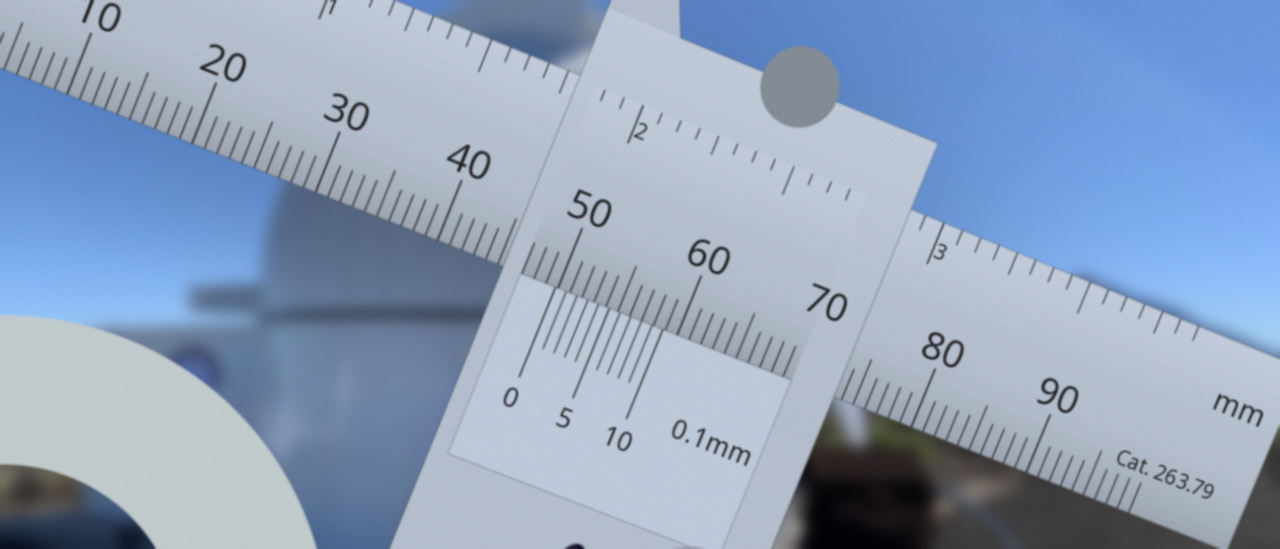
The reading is 49.8mm
